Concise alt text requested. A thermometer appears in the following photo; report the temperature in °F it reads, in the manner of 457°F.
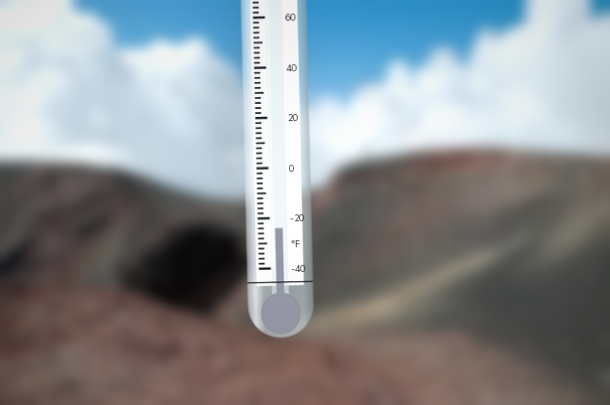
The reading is -24°F
